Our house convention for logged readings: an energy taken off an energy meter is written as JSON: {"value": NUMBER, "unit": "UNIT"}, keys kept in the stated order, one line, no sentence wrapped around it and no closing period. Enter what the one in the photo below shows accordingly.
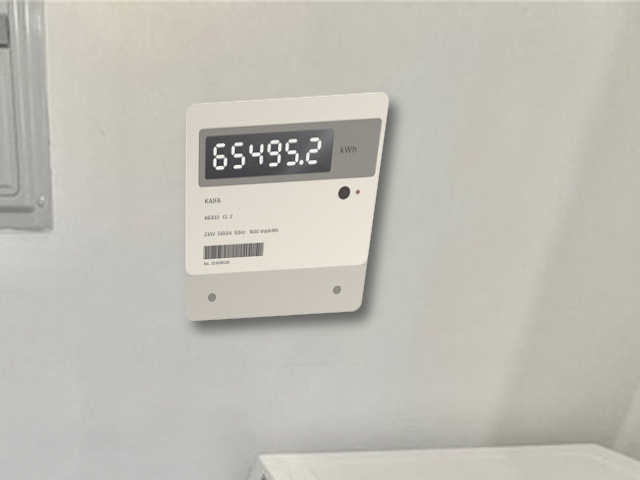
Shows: {"value": 65495.2, "unit": "kWh"}
